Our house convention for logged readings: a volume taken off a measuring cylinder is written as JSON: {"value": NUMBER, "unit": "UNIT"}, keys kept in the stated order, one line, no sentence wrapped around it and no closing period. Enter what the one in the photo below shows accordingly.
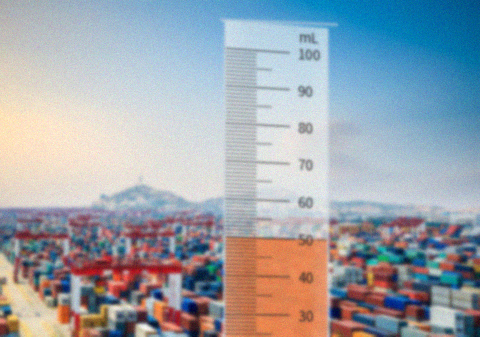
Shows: {"value": 50, "unit": "mL"}
